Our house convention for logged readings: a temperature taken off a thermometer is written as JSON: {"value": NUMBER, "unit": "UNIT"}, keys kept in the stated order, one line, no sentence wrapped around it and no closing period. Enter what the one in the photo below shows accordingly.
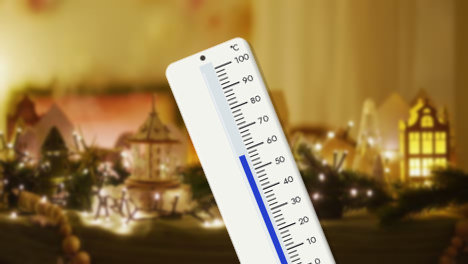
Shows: {"value": 58, "unit": "°C"}
